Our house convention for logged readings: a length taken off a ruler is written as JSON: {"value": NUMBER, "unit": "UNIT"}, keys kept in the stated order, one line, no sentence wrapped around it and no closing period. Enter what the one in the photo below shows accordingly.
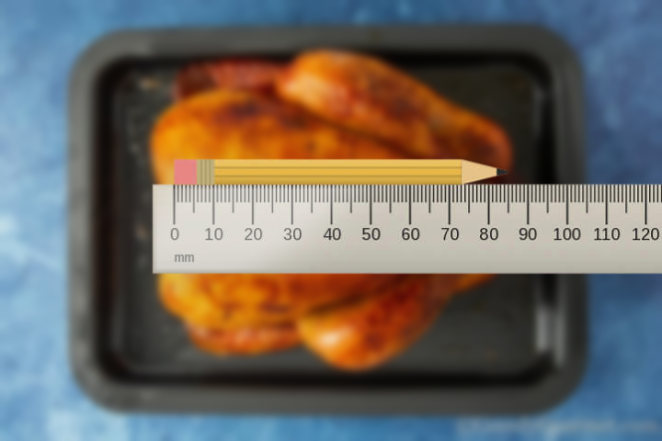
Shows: {"value": 85, "unit": "mm"}
